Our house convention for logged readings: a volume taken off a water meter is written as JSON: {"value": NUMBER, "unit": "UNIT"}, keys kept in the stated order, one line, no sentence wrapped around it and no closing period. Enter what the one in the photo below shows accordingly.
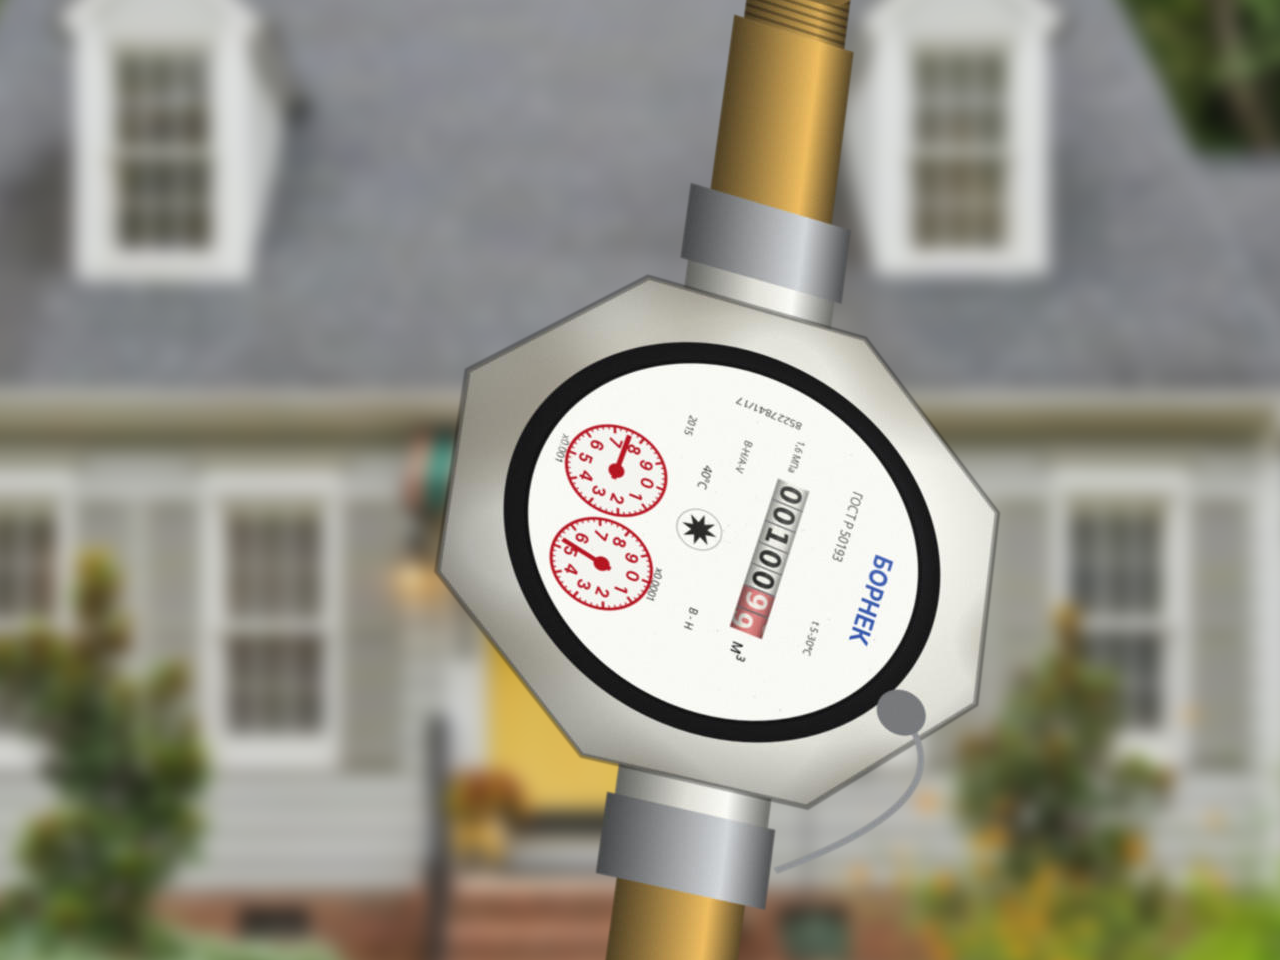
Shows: {"value": 100.9875, "unit": "m³"}
